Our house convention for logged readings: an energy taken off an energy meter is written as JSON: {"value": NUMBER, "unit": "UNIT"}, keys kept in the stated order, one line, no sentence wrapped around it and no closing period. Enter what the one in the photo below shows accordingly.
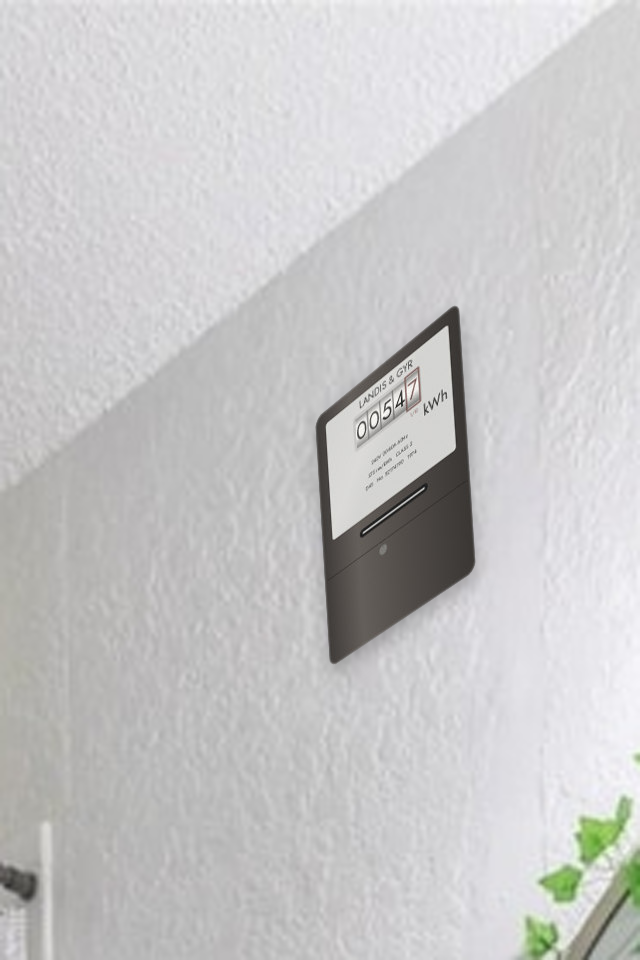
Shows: {"value": 54.7, "unit": "kWh"}
